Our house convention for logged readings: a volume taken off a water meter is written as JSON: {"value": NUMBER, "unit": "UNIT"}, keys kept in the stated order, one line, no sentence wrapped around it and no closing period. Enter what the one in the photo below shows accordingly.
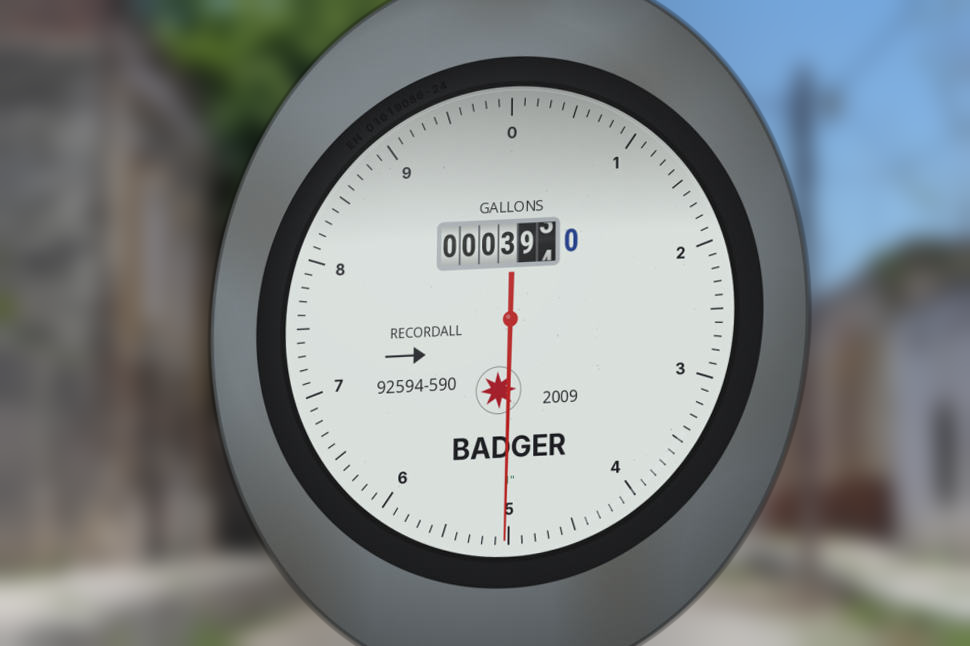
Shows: {"value": 3935.0, "unit": "gal"}
